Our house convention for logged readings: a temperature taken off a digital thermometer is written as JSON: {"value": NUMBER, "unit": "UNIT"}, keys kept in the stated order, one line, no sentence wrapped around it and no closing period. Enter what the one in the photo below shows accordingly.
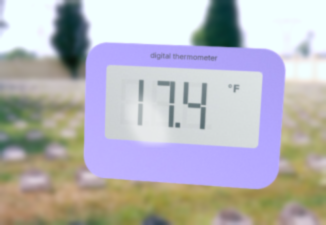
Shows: {"value": 17.4, "unit": "°F"}
